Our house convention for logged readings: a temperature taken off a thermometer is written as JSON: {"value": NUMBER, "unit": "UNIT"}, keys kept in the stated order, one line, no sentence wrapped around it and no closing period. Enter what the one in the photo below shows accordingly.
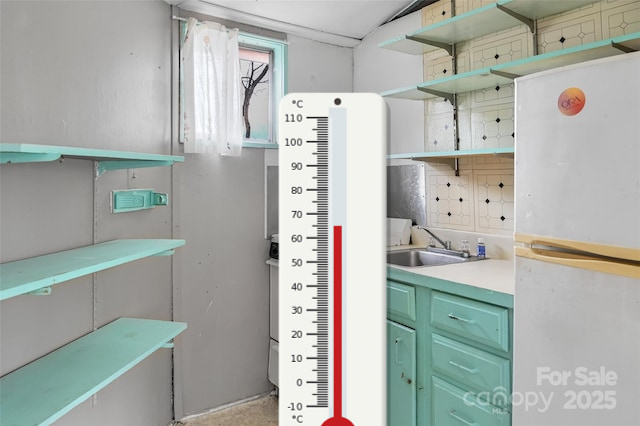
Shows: {"value": 65, "unit": "°C"}
